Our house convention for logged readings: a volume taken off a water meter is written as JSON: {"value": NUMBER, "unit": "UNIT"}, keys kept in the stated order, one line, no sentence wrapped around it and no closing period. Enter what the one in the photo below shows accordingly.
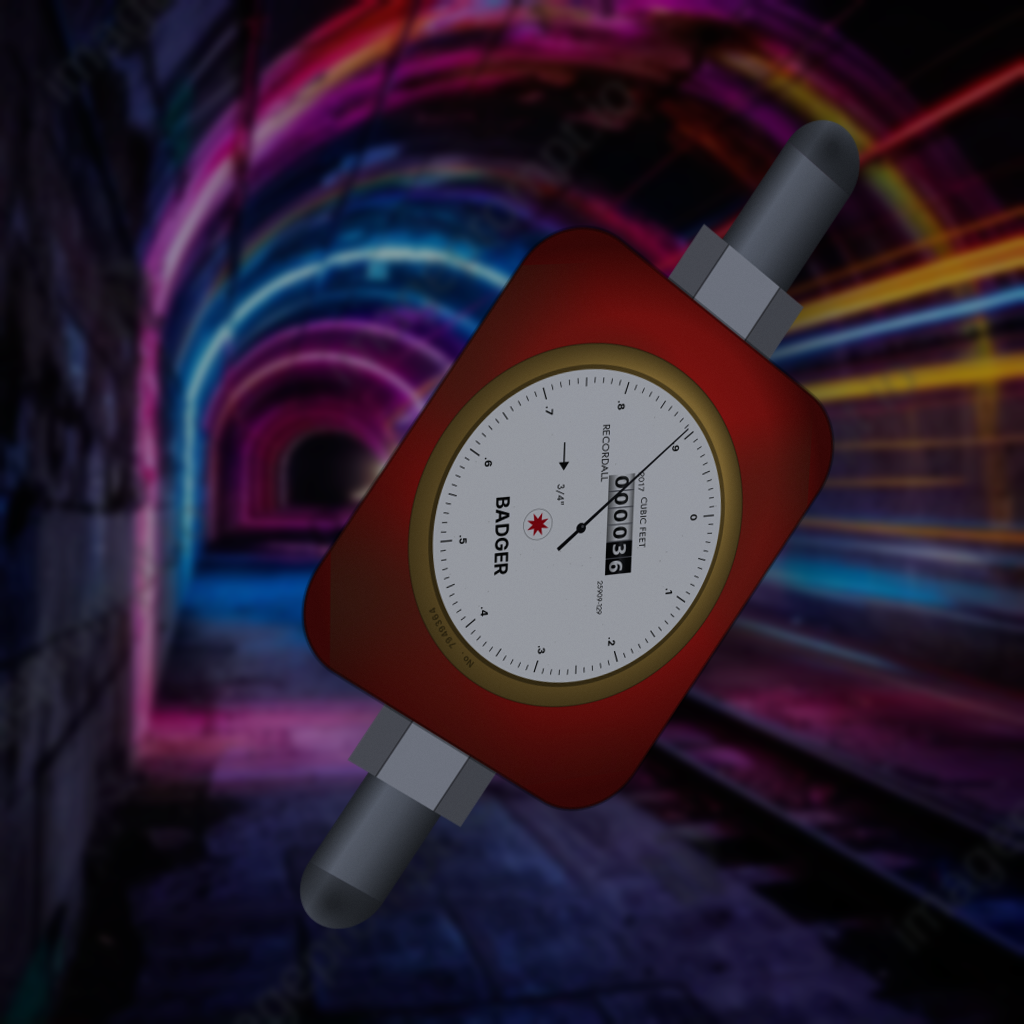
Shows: {"value": 35.89, "unit": "ft³"}
